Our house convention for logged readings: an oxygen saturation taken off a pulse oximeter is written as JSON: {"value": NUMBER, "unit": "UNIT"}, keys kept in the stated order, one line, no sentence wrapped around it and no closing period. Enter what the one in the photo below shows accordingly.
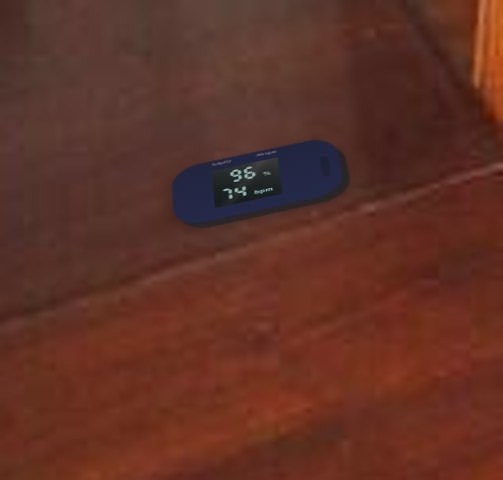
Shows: {"value": 96, "unit": "%"}
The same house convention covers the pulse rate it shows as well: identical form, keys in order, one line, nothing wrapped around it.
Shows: {"value": 74, "unit": "bpm"}
